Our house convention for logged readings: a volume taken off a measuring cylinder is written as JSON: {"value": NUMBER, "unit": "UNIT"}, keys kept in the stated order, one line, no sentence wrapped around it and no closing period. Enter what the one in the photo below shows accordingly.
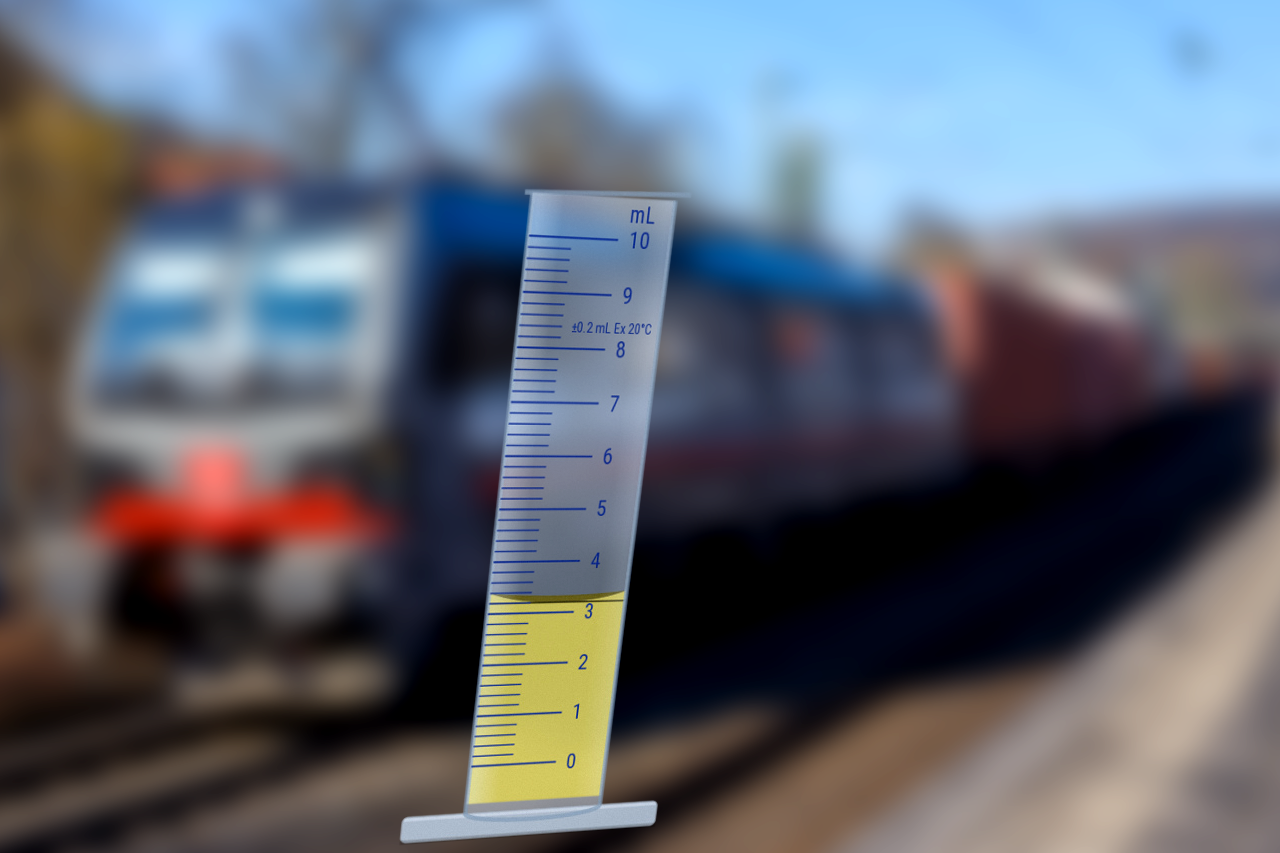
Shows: {"value": 3.2, "unit": "mL"}
